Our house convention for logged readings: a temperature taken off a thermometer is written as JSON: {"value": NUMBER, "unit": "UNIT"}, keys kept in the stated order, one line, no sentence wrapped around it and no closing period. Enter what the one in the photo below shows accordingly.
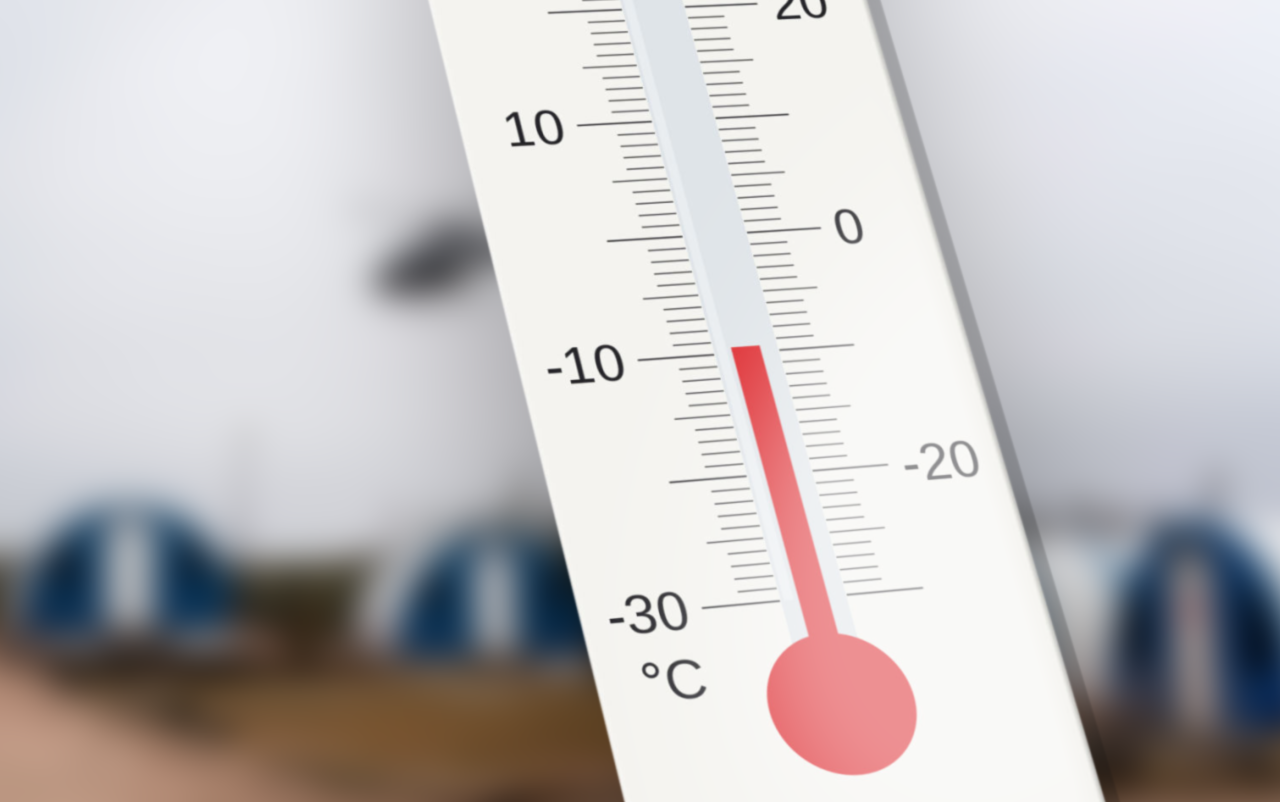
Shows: {"value": -9.5, "unit": "°C"}
